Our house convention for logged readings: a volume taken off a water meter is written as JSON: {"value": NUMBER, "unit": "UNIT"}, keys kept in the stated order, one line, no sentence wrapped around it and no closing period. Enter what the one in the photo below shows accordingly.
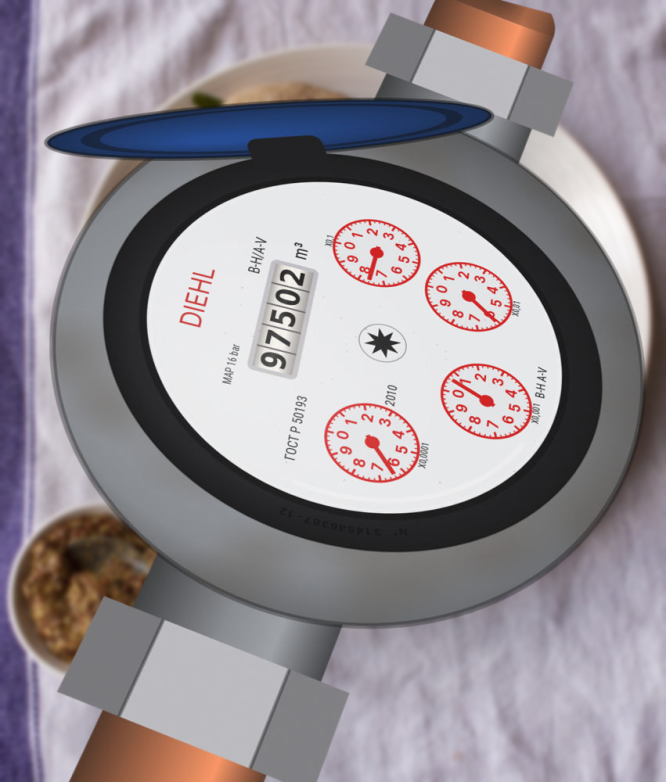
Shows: {"value": 97502.7606, "unit": "m³"}
